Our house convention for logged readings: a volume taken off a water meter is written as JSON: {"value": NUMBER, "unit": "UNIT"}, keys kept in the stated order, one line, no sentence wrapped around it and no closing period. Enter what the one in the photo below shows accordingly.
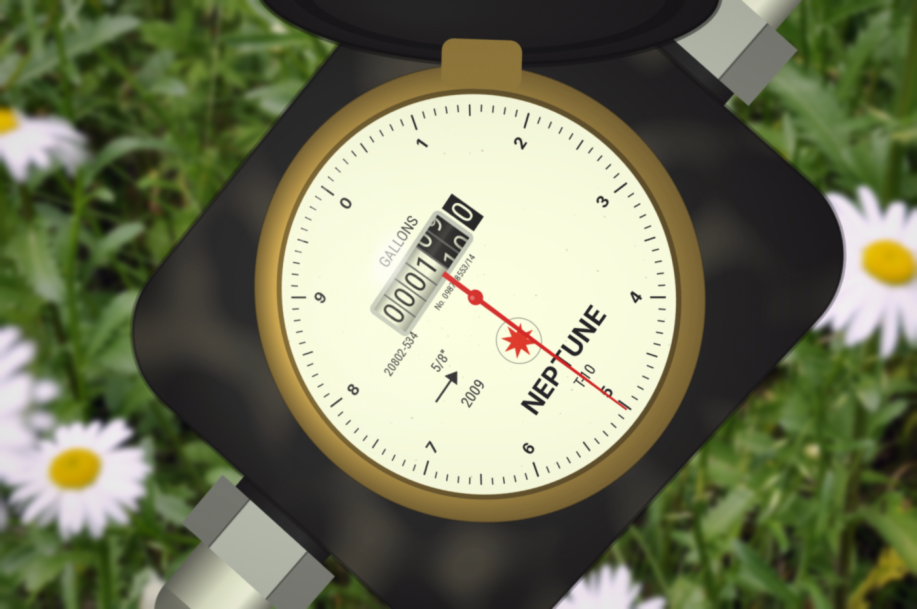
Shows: {"value": 1095.0, "unit": "gal"}
